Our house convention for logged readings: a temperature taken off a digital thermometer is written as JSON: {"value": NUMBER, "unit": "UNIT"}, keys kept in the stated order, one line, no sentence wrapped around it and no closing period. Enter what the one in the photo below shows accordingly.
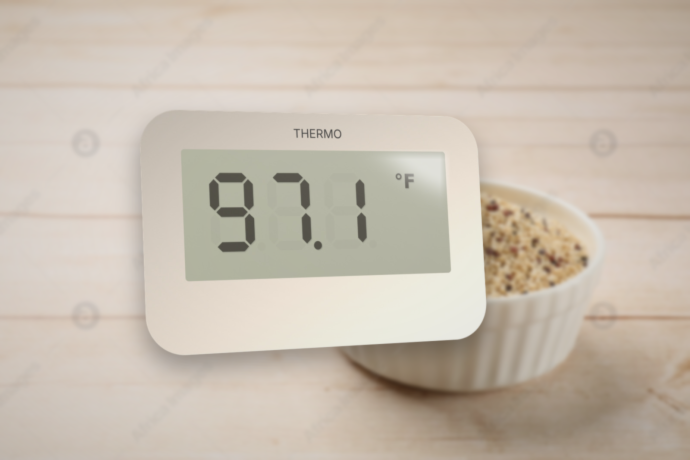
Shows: {"value": 97.1, "unit": "°F"}
